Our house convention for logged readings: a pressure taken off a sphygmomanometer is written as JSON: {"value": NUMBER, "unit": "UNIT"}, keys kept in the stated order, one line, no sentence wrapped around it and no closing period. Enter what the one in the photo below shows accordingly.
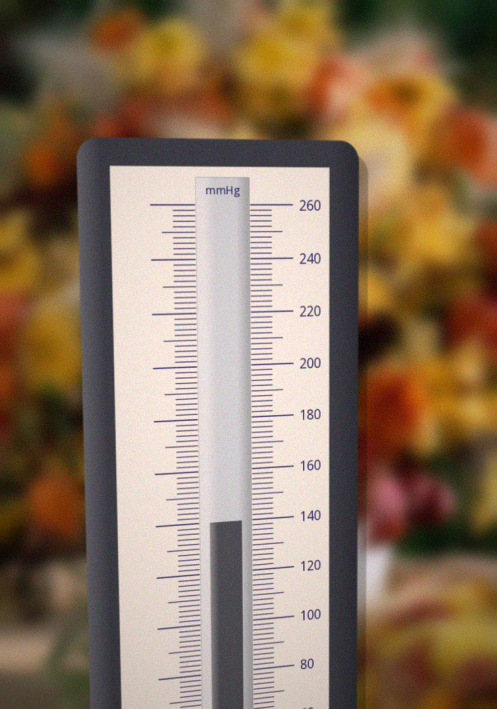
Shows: {"value": 140, "unit": "mmHg"}
